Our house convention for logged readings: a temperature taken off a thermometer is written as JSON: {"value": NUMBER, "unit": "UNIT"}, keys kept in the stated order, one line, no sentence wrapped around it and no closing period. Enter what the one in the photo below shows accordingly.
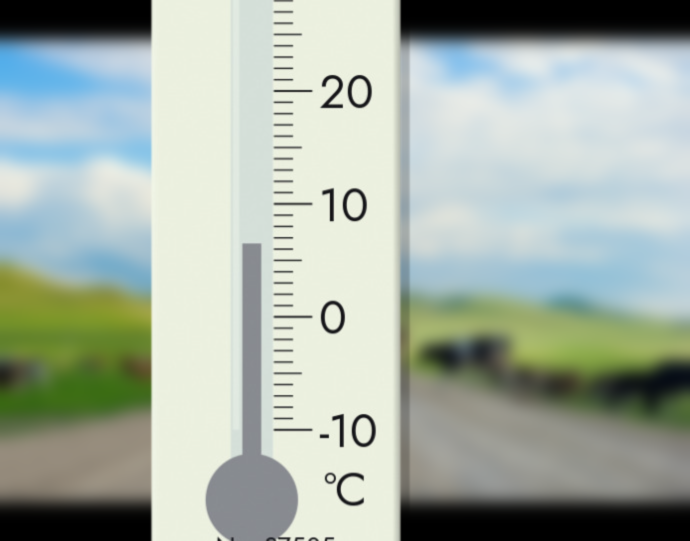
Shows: {"value": 6.5, "unit": "°C"}
